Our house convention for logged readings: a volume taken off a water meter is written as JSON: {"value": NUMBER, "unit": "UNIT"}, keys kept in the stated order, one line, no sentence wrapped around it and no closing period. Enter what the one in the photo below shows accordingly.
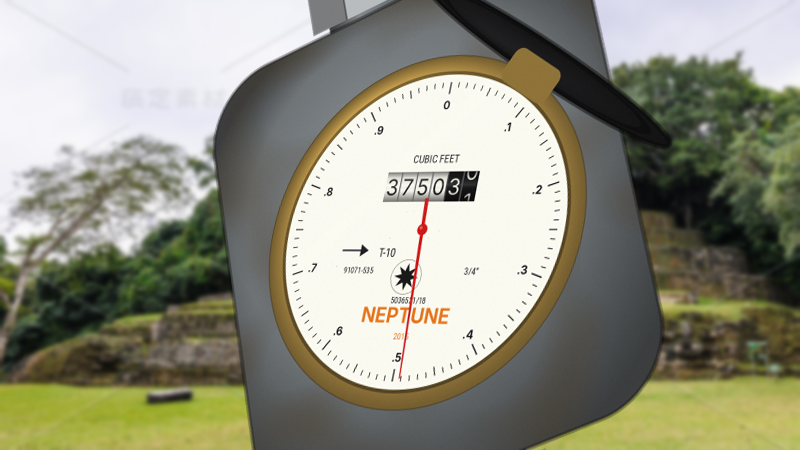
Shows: {"value": 375030.49, "unit": "ft³"}
